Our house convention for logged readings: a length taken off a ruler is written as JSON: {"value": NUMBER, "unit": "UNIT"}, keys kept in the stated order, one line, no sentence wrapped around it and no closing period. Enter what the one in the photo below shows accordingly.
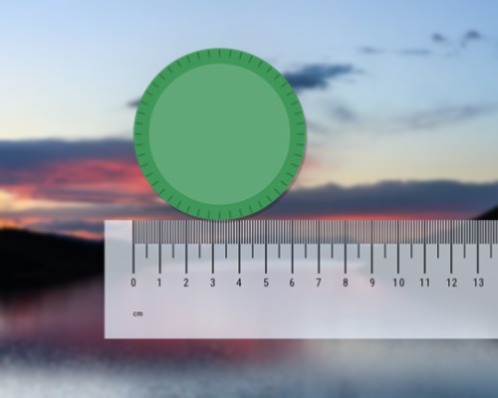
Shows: {"value": 6.5, "unit": "cm"}
